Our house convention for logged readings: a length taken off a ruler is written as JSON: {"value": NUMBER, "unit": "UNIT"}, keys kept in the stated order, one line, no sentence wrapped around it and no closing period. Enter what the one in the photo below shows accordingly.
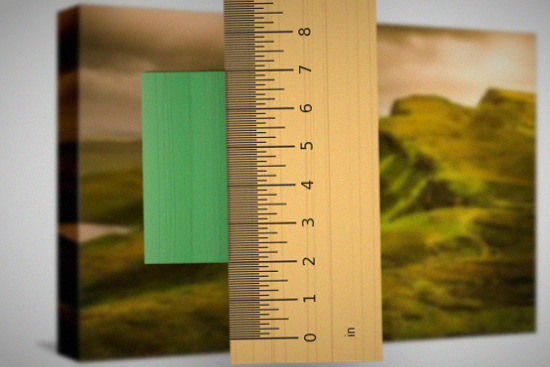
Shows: {"value": 5, "unit": "in"}
